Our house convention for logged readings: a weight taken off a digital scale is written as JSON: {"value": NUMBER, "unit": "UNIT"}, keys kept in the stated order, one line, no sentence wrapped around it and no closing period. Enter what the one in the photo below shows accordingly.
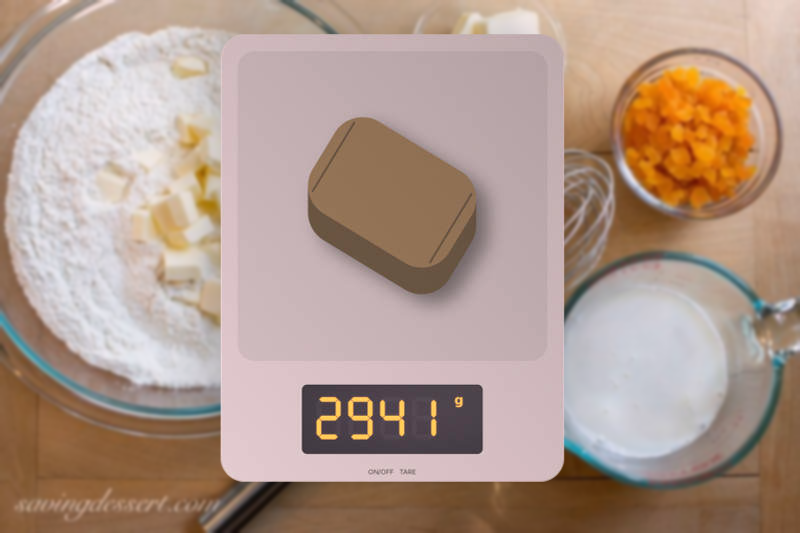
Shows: {"value": 2941, "unit": "g"}
